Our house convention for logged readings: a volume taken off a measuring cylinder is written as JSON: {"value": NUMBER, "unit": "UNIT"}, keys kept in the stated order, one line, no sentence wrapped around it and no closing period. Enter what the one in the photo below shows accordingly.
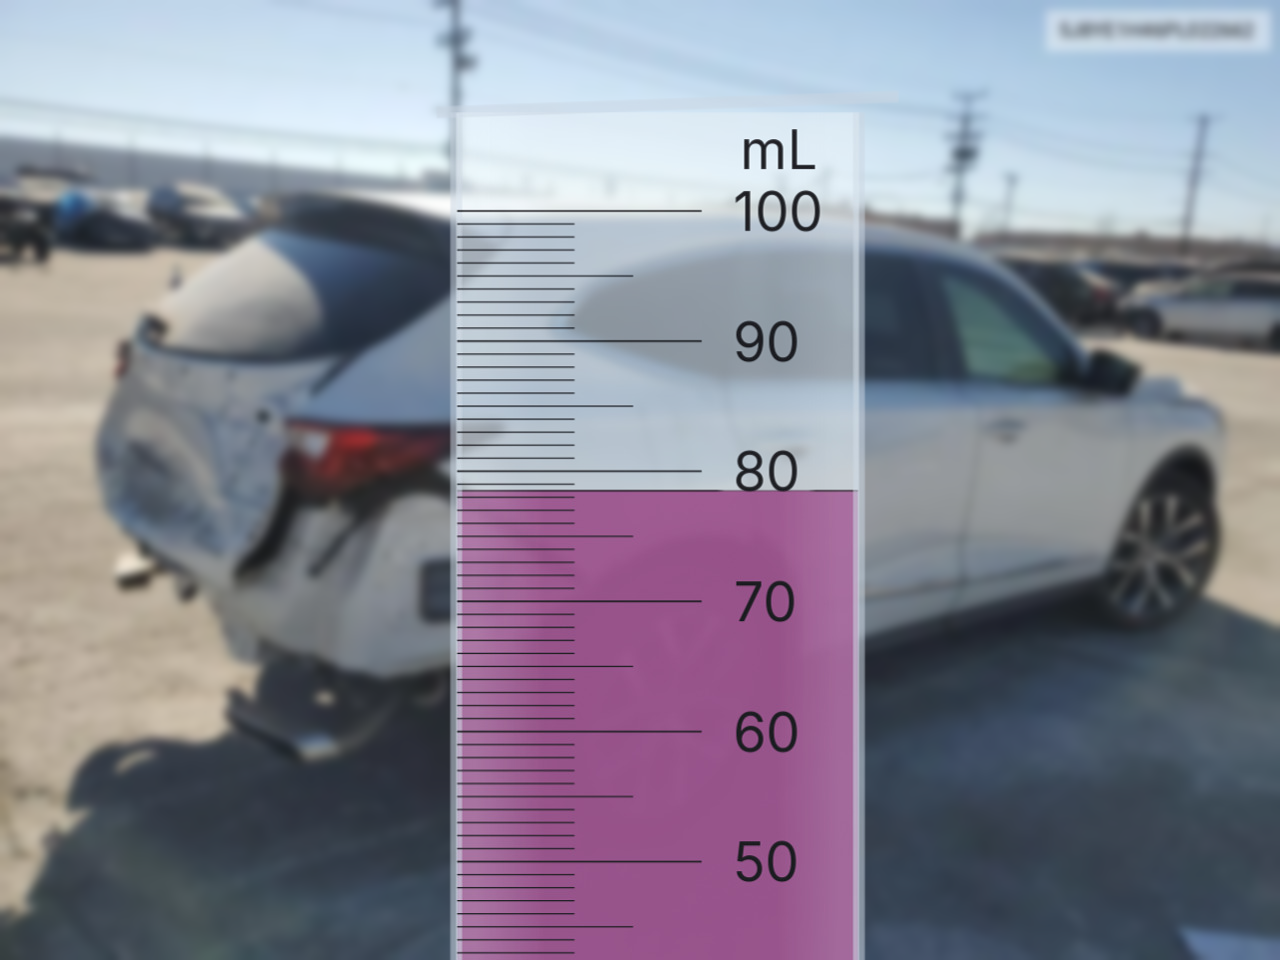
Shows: {"value": 78.5, "unit": "mL"}
